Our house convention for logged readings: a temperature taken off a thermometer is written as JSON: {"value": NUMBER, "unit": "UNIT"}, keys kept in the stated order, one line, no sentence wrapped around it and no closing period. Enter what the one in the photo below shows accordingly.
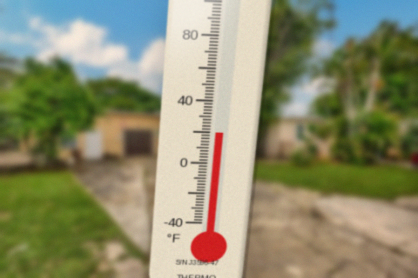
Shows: {"value": 20, "unit": "°F"}
